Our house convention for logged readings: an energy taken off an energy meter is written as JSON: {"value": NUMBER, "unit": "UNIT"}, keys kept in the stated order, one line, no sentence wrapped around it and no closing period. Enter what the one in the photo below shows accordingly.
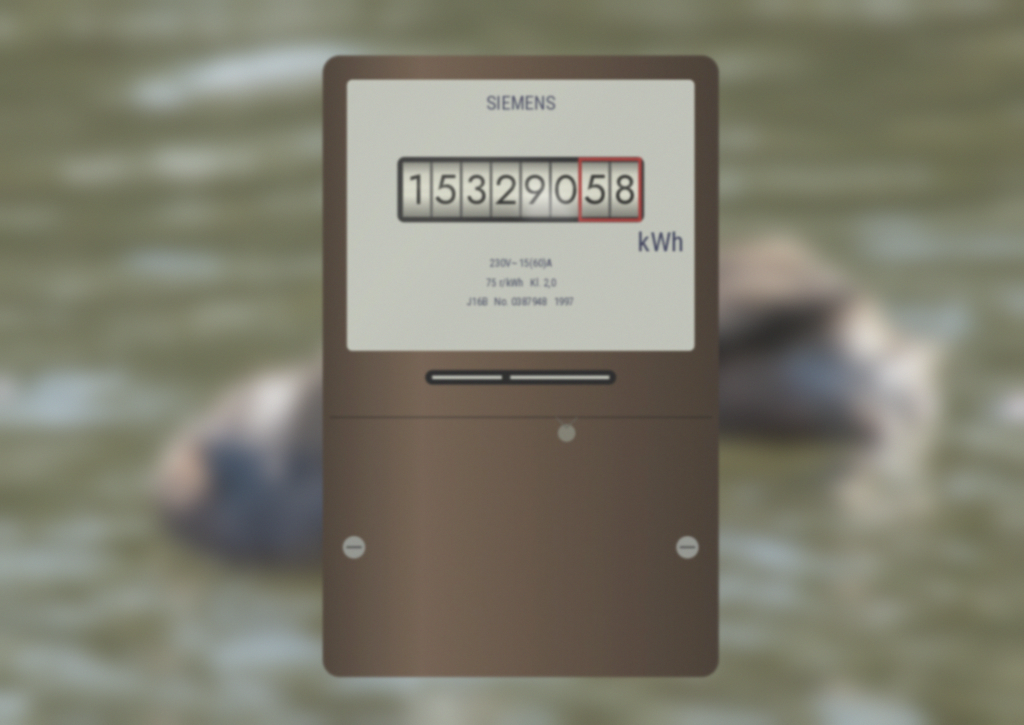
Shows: {"value": 153290.58, "unit": "kWh"}
